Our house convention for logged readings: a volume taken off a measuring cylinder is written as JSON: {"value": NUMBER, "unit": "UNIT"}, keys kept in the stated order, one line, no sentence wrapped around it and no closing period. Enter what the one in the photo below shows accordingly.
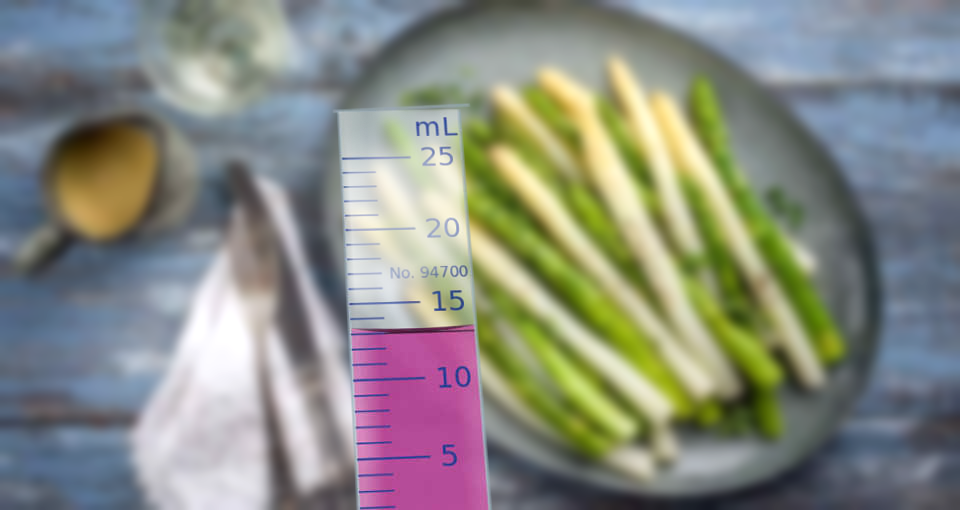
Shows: {"value": 13, "unit": "mL"}
